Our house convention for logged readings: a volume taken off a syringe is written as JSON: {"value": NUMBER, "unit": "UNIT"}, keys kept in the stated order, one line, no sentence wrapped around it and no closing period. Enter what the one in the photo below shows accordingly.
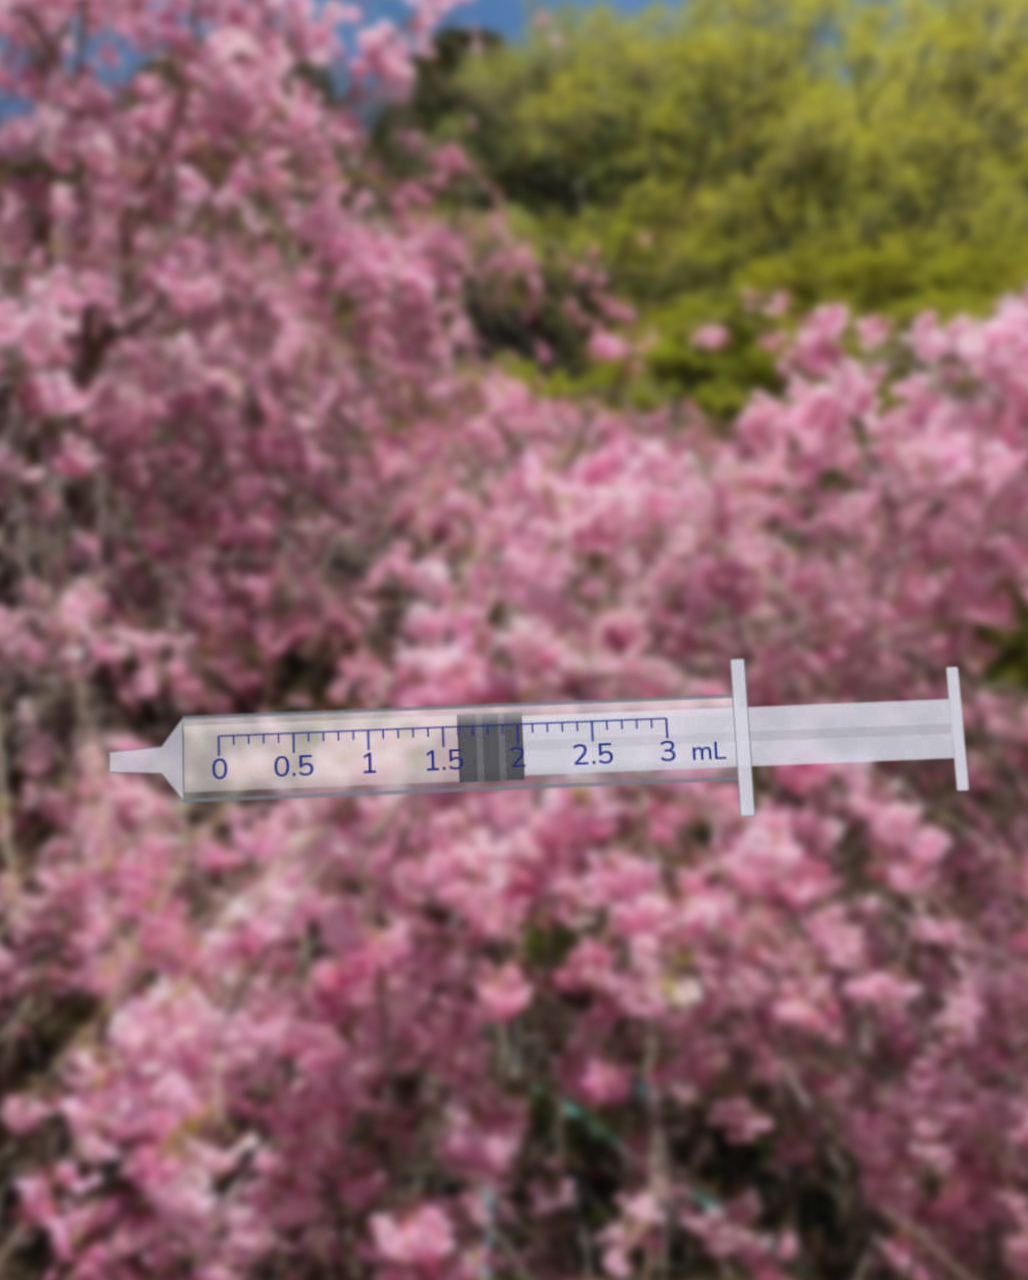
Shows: {"value": 1.6, "unit": "mL"}
